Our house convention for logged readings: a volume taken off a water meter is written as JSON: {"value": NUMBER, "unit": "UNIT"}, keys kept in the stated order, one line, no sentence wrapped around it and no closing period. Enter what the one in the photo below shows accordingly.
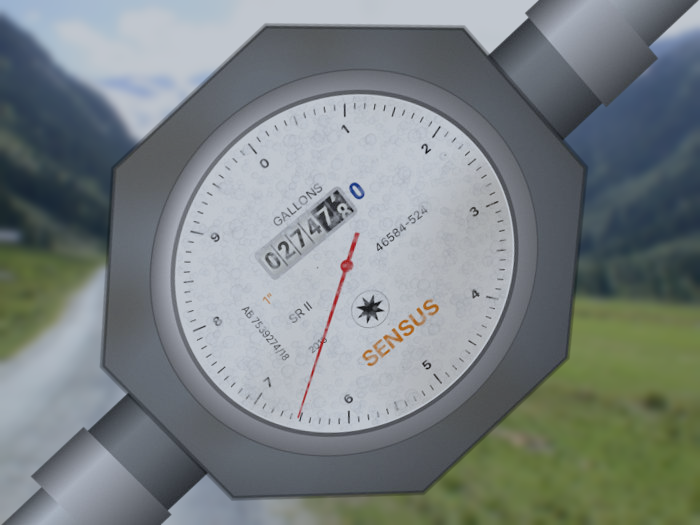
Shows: {"value": 274776.5, "unit": "gal"}
